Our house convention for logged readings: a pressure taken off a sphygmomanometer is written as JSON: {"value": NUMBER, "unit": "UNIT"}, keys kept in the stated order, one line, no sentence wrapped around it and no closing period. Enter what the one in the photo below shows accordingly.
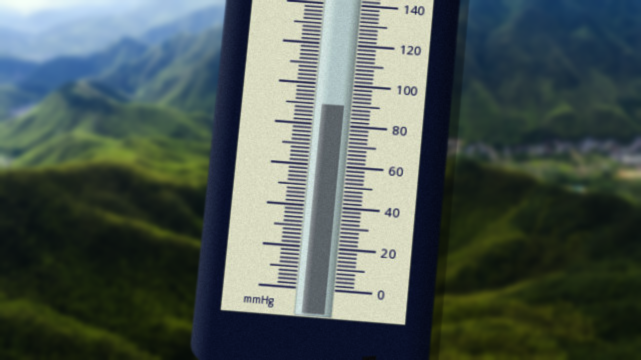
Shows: {"value": 90, "unit": "mmHg"}
